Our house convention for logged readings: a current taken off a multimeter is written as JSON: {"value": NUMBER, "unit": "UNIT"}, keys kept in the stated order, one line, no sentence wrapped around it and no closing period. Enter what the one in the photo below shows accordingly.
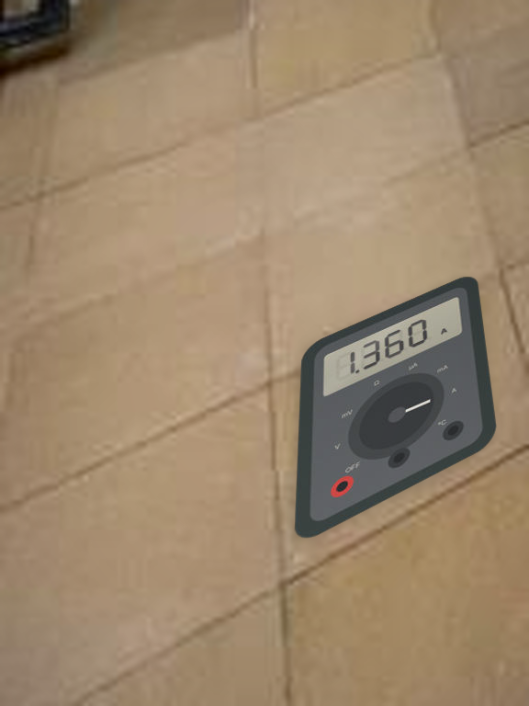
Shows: {"value": 1.360, "unit": "A"}
